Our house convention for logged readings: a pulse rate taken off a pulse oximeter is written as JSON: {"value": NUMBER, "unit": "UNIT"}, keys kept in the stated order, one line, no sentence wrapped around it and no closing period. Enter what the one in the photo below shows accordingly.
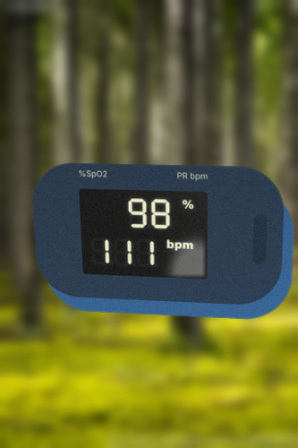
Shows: {"value": 111, "unit": "bpm"}
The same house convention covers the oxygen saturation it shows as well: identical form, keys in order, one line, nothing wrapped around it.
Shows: {"value": 98, "unit": "%"}
